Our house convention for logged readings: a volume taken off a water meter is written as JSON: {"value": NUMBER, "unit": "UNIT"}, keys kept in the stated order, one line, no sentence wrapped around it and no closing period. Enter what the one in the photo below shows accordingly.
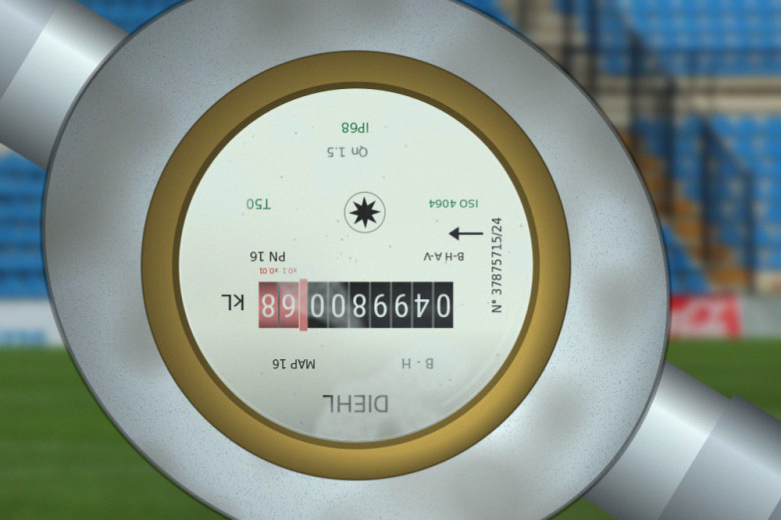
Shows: {"value": 499800.68, "unit": "kL"}
